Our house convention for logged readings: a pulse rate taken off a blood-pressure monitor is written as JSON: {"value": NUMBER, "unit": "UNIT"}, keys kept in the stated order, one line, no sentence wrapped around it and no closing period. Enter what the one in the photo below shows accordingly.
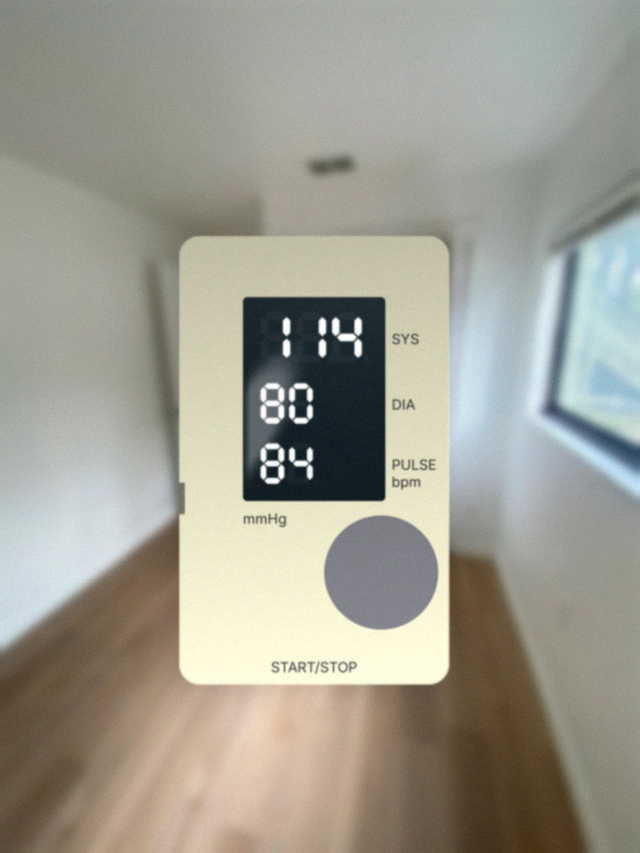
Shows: {"value": 84, "unit": "bpm"}
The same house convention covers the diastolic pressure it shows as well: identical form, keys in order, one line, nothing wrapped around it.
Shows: {"value": 80, "unit": "mmHg"}
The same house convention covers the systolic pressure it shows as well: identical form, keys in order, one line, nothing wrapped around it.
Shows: {"value": 114, "unit": "mmHg"}
